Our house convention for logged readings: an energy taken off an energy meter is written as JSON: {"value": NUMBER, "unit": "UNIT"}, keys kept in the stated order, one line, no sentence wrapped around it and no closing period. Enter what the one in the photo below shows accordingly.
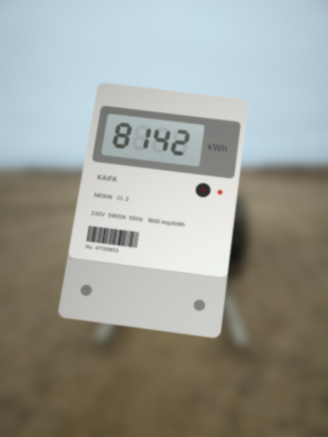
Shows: {"value": 8142, "unit": "kWh"}
